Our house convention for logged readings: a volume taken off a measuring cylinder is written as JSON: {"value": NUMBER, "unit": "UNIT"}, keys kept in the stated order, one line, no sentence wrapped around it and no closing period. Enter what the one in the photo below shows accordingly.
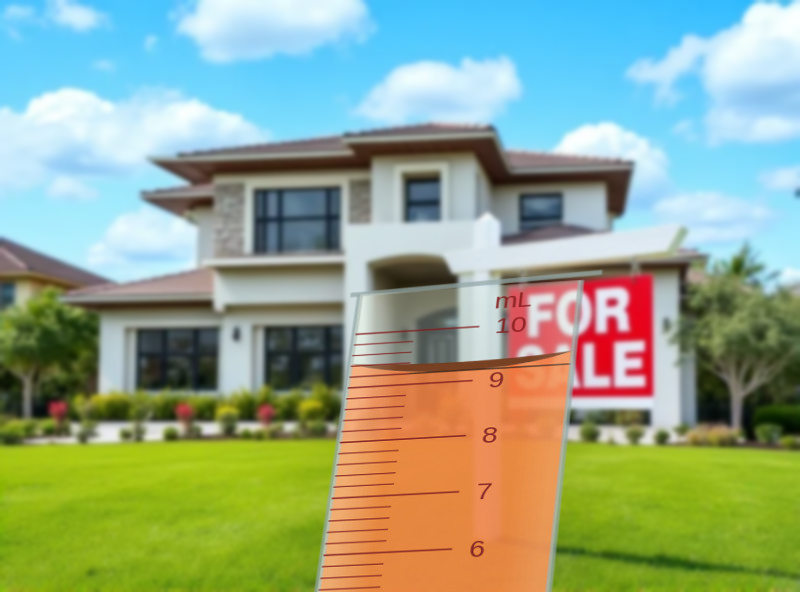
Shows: {"value": 9.2, "unit": "mL"}
